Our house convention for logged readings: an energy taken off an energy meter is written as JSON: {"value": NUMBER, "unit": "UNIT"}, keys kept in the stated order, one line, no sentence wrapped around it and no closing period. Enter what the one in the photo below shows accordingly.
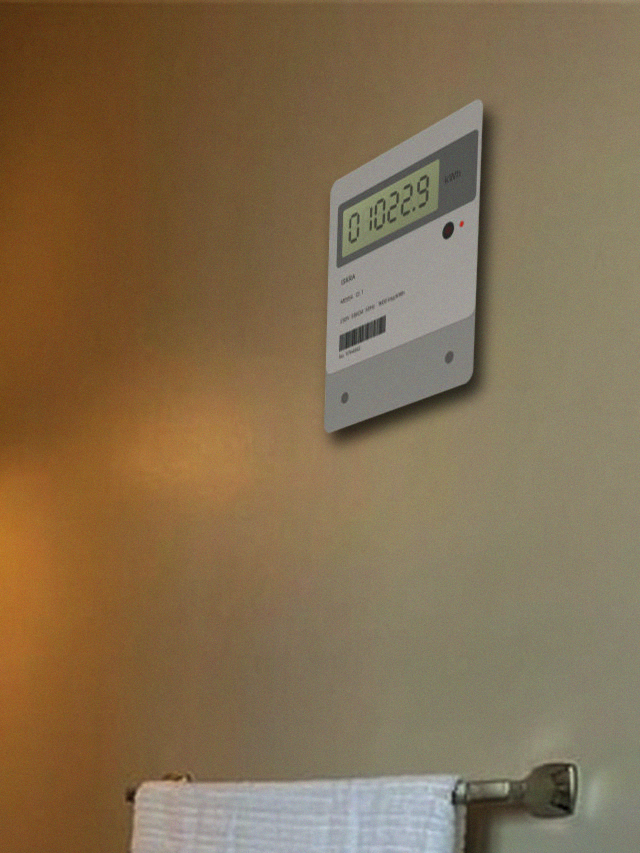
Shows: {"value": 1022.9, "unit": "kWh"}
